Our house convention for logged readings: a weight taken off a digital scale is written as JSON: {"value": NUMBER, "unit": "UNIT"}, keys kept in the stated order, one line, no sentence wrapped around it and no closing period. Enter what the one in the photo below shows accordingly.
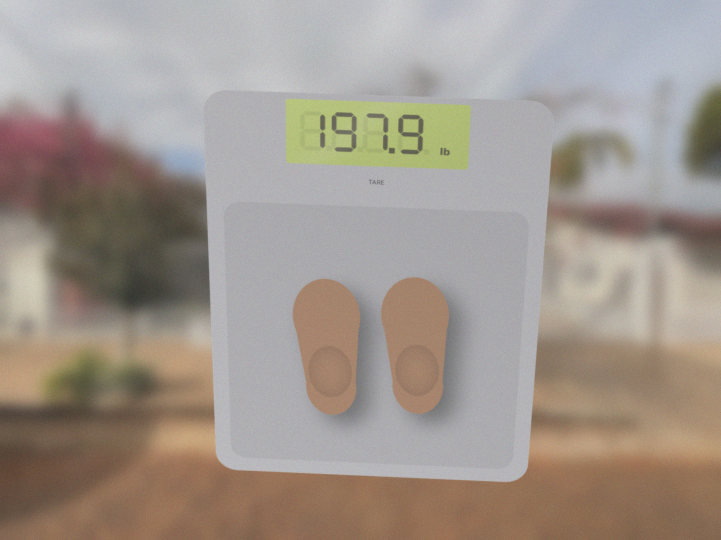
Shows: {"value": 197.9, "unit": "lb"}
